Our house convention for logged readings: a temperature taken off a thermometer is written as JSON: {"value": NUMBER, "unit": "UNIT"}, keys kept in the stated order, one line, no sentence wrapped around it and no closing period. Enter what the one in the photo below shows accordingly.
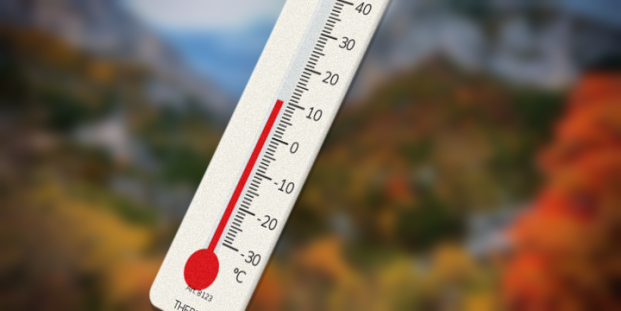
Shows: {"value": 10, "unit": "°C"}
